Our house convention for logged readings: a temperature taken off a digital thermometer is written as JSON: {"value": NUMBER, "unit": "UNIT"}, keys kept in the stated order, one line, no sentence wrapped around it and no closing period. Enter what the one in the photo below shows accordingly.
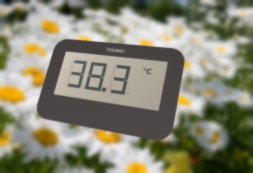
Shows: {"value": 38.3, "unit": "°C"}
